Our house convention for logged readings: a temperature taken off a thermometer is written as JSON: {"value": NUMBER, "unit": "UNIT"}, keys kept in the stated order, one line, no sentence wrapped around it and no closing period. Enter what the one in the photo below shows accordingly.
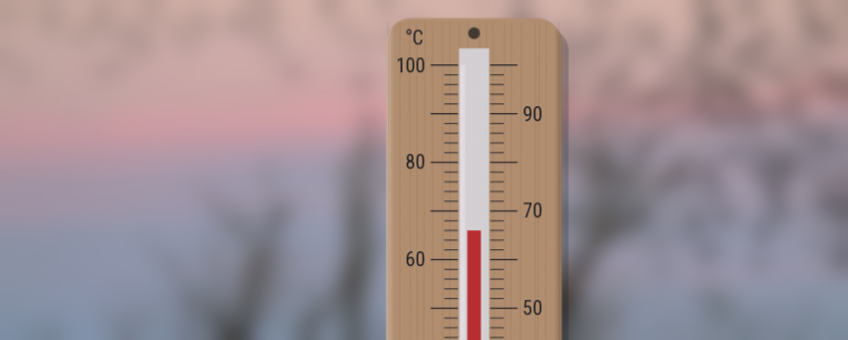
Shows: {"value": 66, "unit": "°C"}
